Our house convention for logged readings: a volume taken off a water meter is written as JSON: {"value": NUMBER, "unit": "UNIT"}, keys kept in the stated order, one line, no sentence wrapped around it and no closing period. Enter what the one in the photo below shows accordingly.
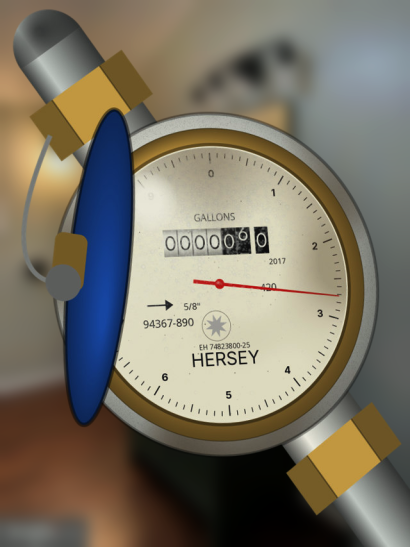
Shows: {"value": 62.7, "unit": "gal"}
